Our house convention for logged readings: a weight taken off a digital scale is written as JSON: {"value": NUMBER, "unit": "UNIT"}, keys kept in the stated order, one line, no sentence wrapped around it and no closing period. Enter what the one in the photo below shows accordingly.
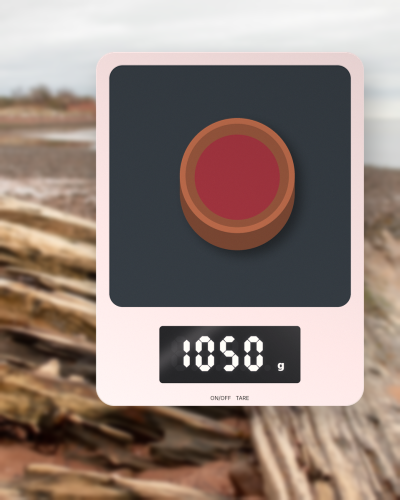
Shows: {"value": 1050, "unit": "g"}
